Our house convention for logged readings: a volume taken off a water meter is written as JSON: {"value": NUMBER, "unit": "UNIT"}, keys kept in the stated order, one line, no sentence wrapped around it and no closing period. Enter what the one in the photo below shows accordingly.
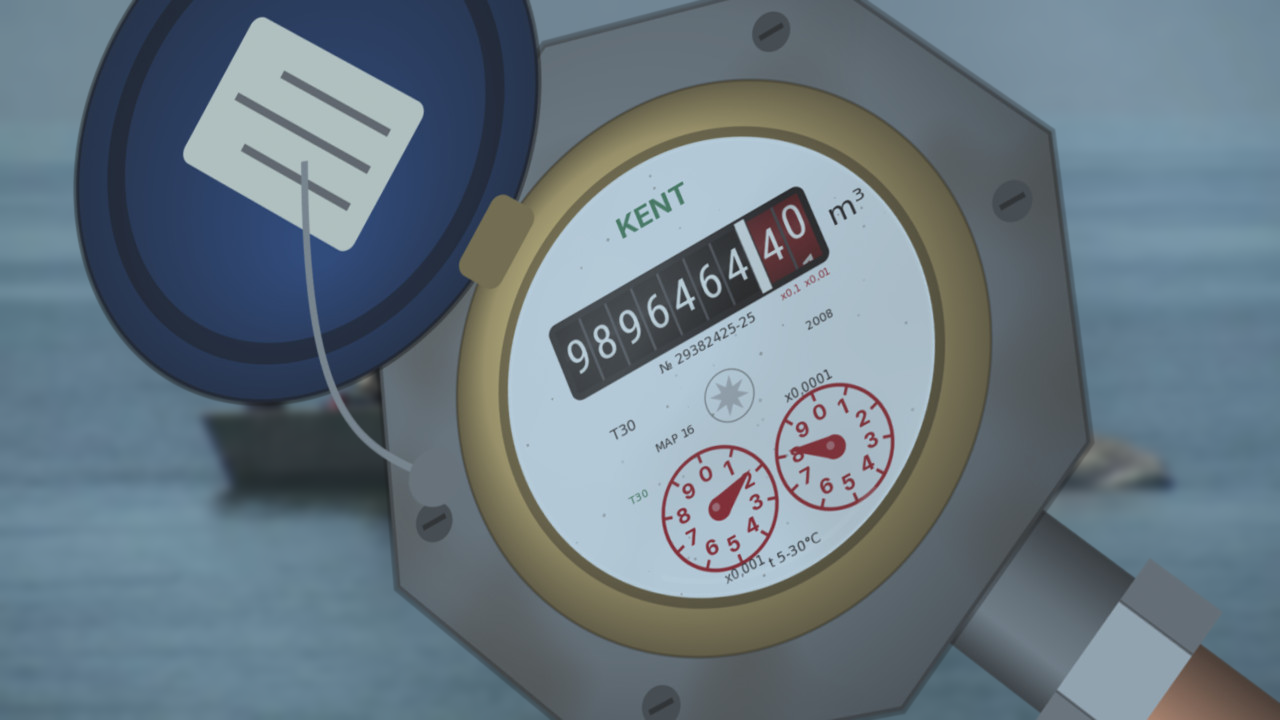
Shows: {"value": 9896464.4018, "unit": "m³"}
